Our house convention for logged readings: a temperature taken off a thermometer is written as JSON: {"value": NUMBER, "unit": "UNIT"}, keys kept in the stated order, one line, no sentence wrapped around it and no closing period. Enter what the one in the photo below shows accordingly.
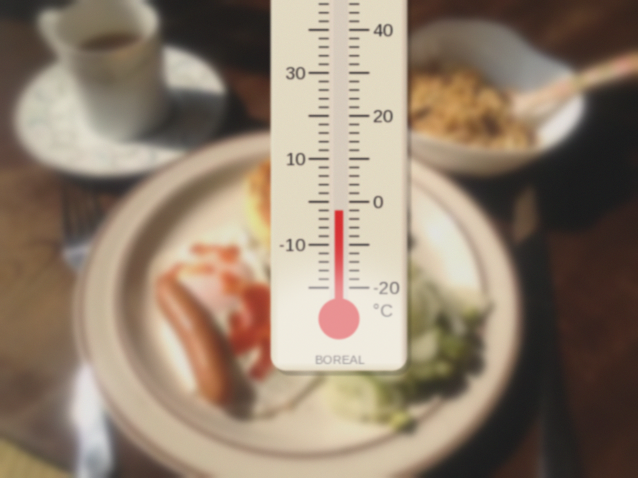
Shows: {"value": -2, "unit": "°C"}
